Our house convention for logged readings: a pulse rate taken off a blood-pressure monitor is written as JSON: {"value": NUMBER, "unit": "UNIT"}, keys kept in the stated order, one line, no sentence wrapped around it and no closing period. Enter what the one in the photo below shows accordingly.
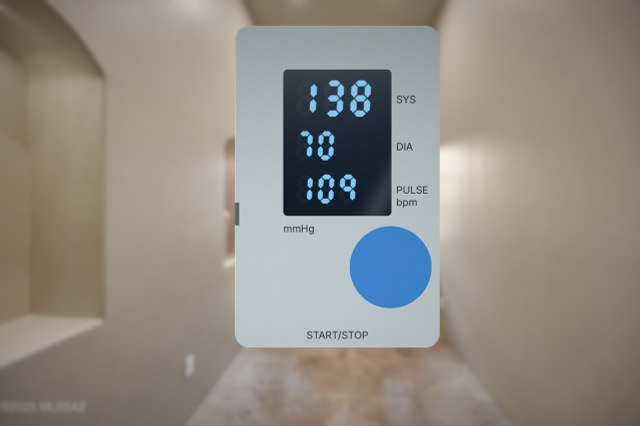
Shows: {"value": 109, "unit": "bpm"}
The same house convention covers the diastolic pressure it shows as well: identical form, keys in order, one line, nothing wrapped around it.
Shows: {"value": 70, "unit": "mmHg"}
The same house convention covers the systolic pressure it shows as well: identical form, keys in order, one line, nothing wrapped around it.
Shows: {"value": 138, "unit": "mmHg"}
